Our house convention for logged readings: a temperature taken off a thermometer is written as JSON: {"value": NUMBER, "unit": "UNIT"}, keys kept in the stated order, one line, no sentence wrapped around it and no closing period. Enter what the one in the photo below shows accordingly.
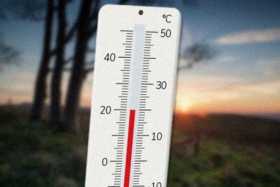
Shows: {"value": 20, "unit": "°C"}
